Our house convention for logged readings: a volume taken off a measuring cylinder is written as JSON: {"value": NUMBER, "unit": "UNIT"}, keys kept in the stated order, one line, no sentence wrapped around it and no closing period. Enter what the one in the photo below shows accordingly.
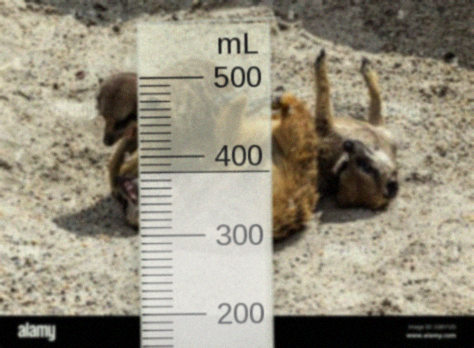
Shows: {"value": 380, "unit": "mL"}
